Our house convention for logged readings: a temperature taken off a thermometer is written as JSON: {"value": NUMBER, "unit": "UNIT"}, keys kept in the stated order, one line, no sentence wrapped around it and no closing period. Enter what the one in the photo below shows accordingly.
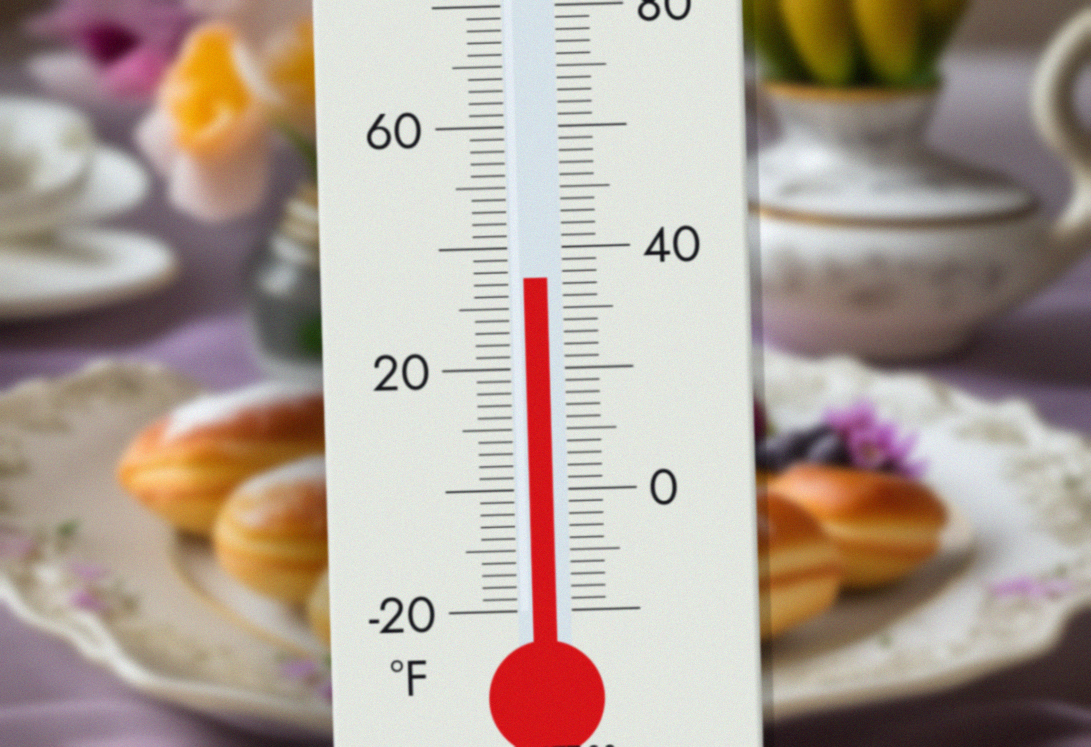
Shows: {"value": 35, "unit": "°F"}
